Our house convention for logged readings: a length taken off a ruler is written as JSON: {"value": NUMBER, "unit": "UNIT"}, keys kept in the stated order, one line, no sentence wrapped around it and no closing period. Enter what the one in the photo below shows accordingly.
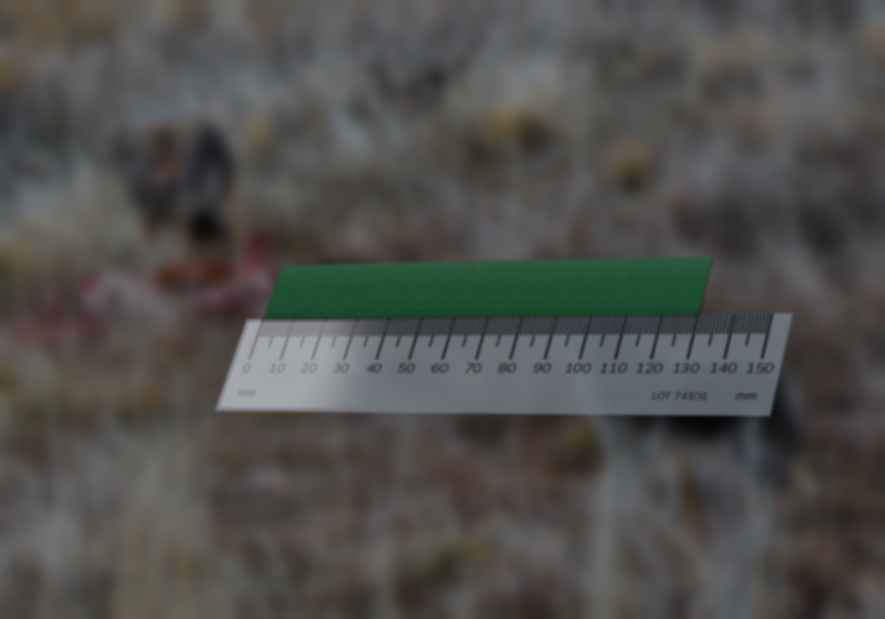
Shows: {"value": 130, "unit": "mm"}
